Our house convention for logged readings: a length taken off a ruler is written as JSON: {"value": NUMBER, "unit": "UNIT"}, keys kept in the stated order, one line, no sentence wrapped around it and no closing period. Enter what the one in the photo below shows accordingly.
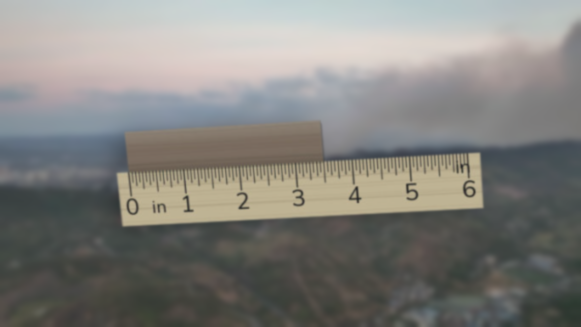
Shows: {"value": 3.5, "unit": "in"}
